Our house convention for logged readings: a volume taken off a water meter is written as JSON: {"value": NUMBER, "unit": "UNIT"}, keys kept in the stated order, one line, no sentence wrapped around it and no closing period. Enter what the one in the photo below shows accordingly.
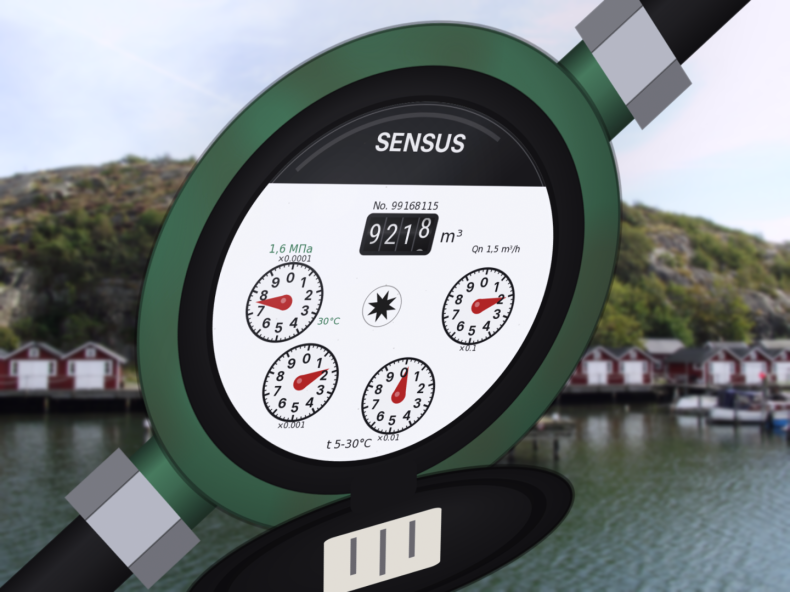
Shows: {"value": 9218.2017, "unit": "m³"}
